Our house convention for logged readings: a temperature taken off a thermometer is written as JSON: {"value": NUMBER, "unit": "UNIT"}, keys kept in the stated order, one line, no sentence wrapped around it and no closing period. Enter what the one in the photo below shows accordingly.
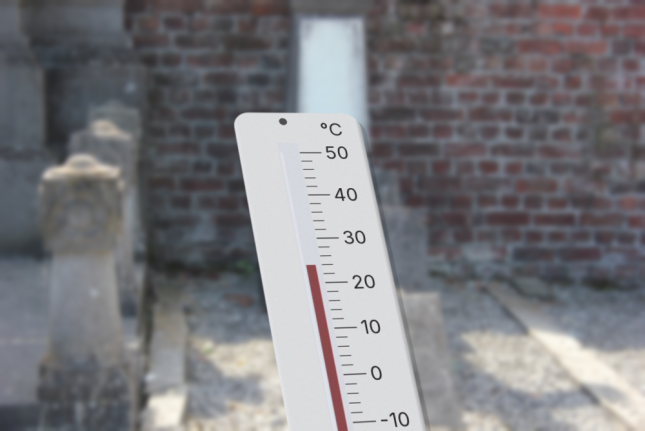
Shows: {"value": 24, "unit": "°C"}
